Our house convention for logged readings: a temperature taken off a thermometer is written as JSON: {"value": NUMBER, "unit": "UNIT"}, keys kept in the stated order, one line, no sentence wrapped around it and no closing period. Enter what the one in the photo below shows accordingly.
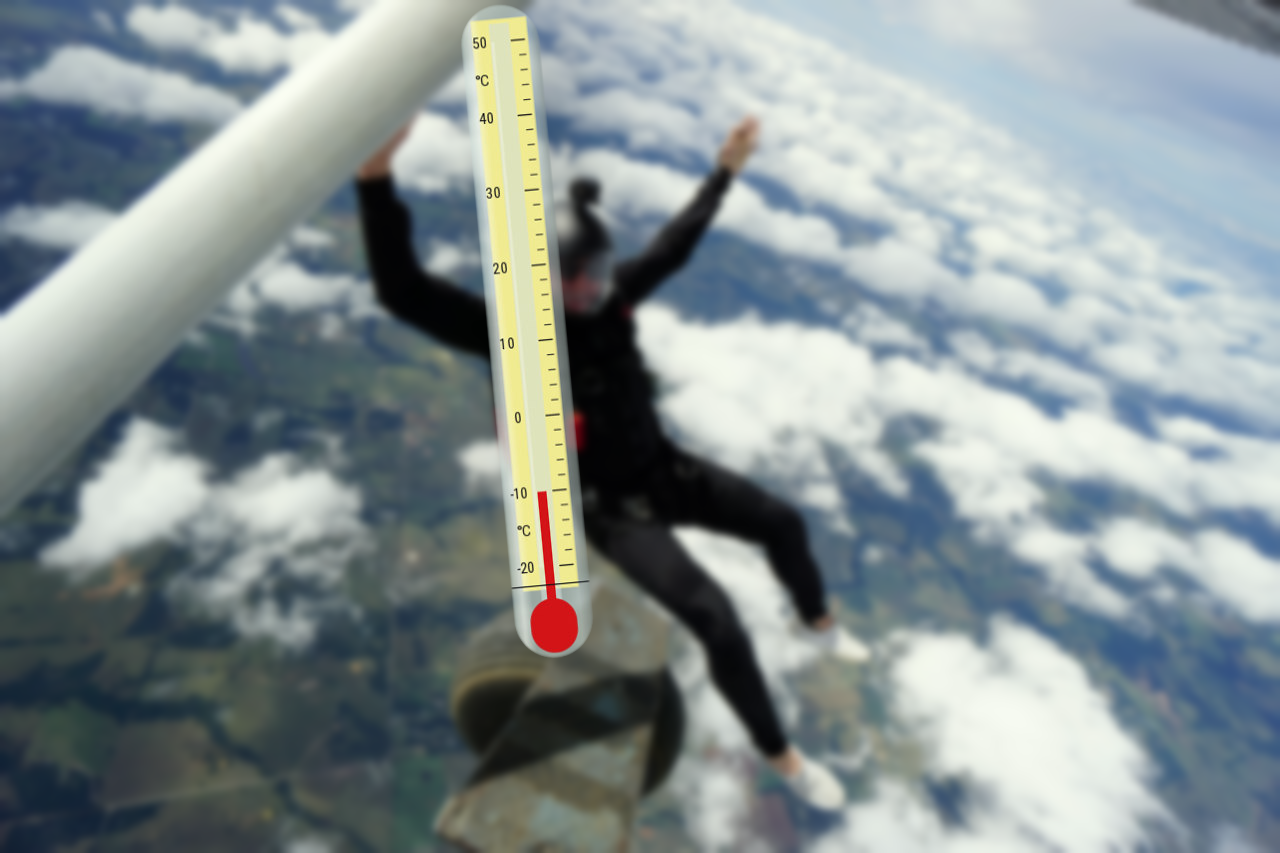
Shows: {"value": -10, "unit": "°C"}
